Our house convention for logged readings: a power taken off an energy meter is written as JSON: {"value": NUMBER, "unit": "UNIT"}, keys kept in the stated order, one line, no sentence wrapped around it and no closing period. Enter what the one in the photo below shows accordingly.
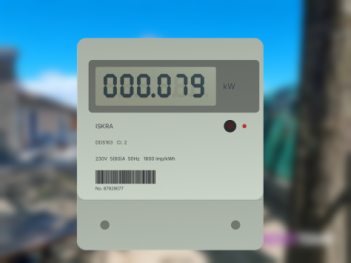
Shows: {"value": 0.079, "unit": "kW"}
